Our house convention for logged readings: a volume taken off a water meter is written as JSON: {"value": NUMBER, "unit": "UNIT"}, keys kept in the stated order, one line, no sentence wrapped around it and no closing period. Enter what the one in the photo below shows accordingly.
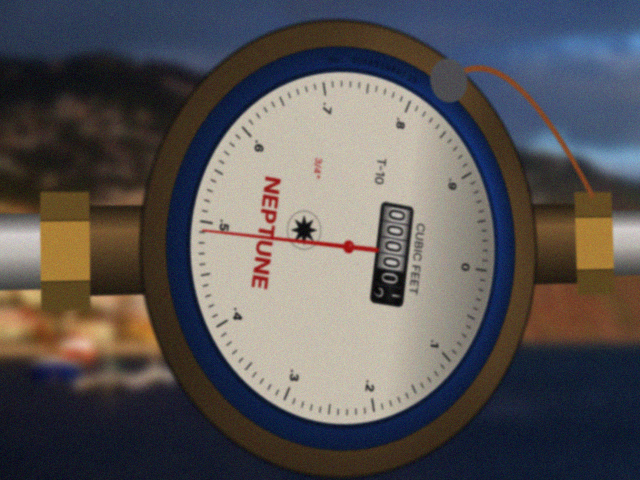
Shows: {"value": 1.49, "unit": "ft³"}
